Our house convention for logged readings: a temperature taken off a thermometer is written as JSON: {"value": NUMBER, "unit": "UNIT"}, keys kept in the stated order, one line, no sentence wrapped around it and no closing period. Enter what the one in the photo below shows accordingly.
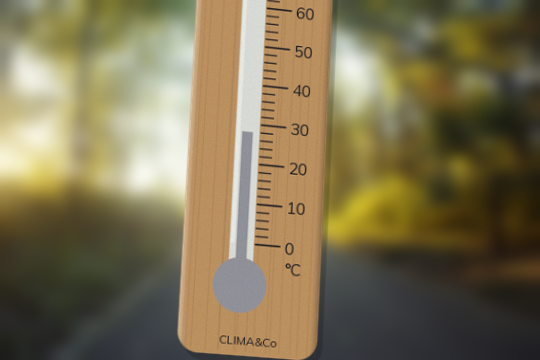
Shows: {"value": 28, "unit": "°C"}
